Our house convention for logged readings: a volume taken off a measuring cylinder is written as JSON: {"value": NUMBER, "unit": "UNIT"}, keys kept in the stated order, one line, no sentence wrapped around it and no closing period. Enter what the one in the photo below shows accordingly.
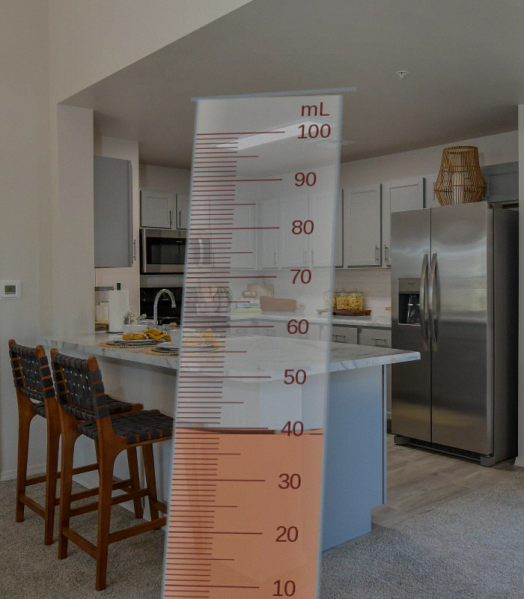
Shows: {"value": 39, "unit": "mL"}
